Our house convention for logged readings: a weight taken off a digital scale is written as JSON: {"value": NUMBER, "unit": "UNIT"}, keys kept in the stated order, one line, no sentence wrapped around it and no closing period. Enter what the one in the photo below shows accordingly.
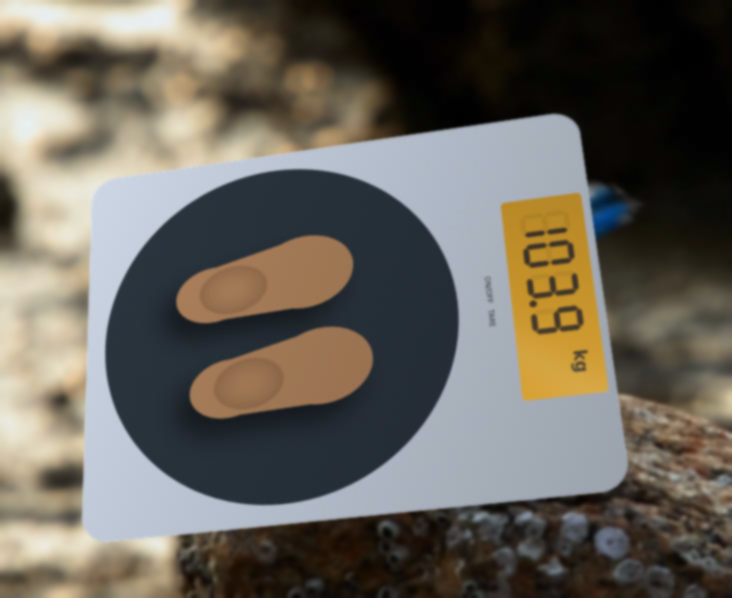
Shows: {"value": 103.9, "unit": "kg"}
